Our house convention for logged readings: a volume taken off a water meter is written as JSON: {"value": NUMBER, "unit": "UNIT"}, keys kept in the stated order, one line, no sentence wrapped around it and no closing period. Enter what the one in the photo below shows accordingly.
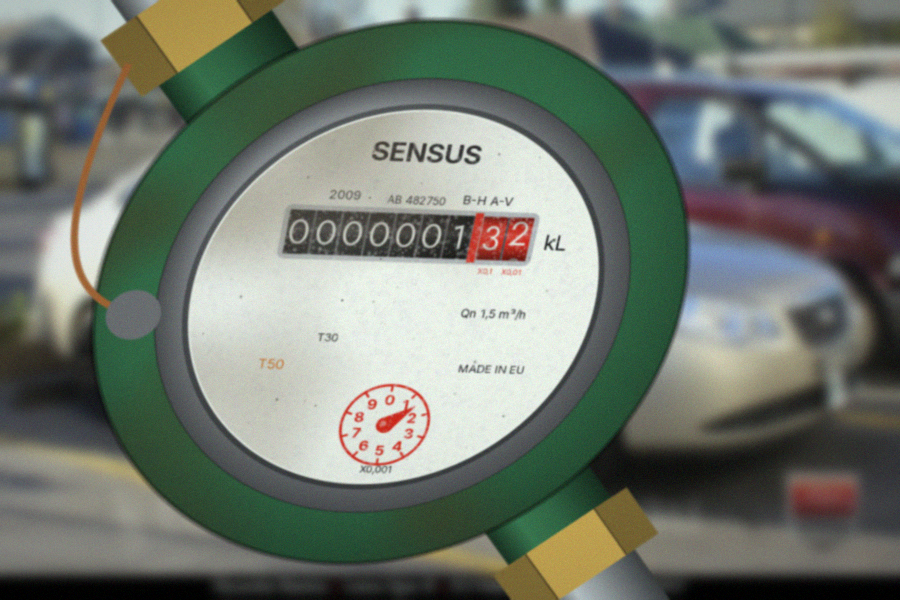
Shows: {"value": 1.321, "unit": "kL"}
